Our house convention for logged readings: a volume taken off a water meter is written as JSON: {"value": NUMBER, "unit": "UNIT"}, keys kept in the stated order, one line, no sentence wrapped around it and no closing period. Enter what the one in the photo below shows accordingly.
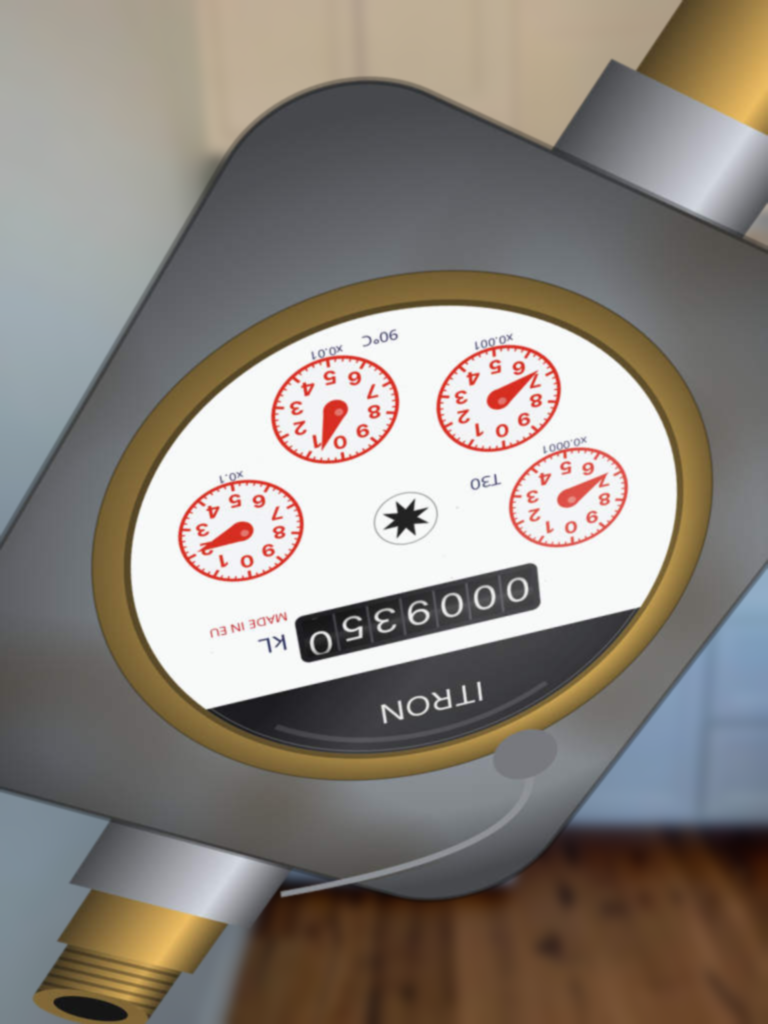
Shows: {"value": 9350.2066, "unit": "kL"}
